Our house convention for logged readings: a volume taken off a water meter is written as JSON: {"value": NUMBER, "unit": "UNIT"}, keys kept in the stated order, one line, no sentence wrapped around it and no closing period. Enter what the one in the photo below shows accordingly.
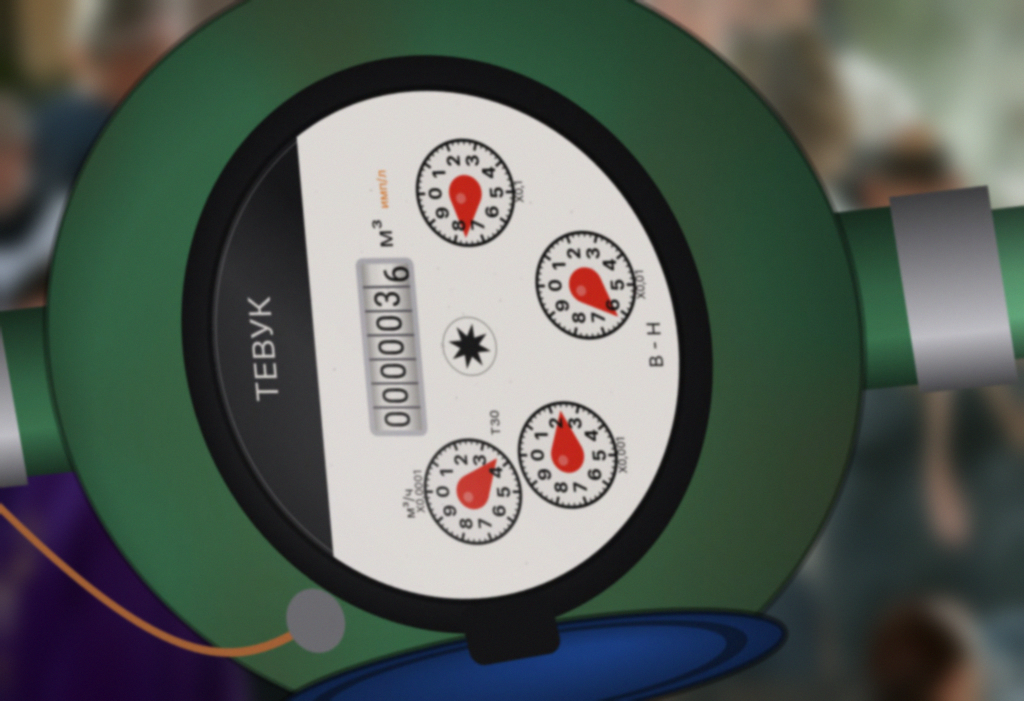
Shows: {"value": 35.7623, "unit": "m³"}
